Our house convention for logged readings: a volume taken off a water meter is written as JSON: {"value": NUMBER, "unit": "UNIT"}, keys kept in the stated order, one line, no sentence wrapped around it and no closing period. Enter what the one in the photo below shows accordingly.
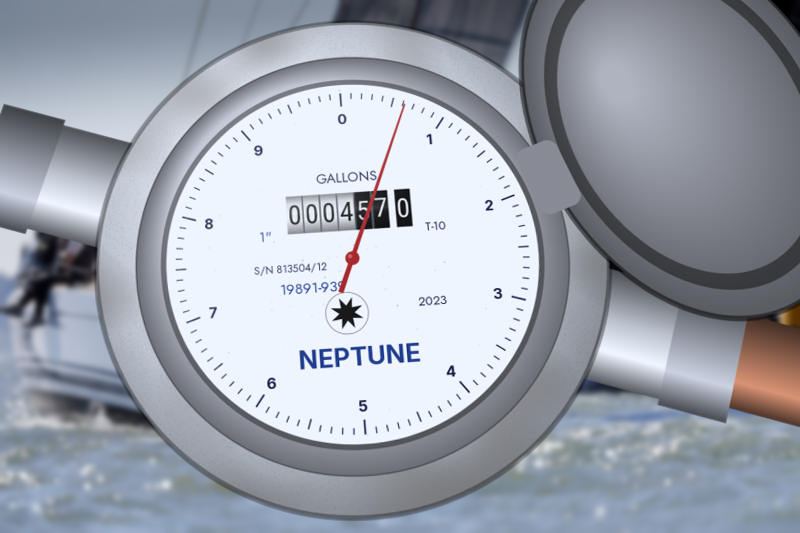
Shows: {"value": 4570.6, "unit": "gal"}
